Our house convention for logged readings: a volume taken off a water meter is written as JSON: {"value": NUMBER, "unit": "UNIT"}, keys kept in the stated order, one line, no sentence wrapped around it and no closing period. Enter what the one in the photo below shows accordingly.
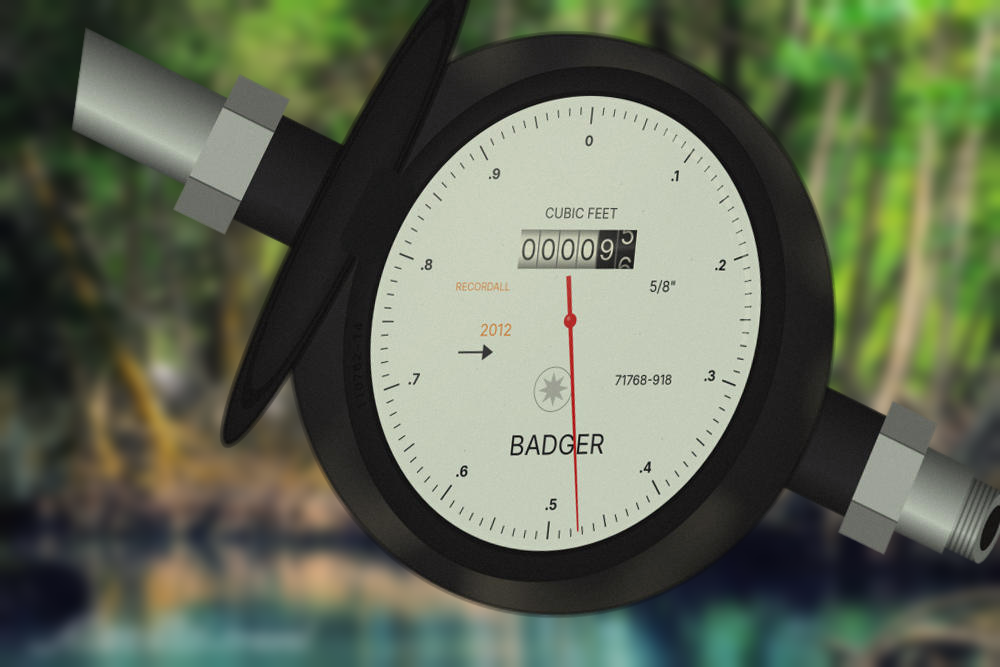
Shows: {"value": 95.47, "unit": "ft³"}
